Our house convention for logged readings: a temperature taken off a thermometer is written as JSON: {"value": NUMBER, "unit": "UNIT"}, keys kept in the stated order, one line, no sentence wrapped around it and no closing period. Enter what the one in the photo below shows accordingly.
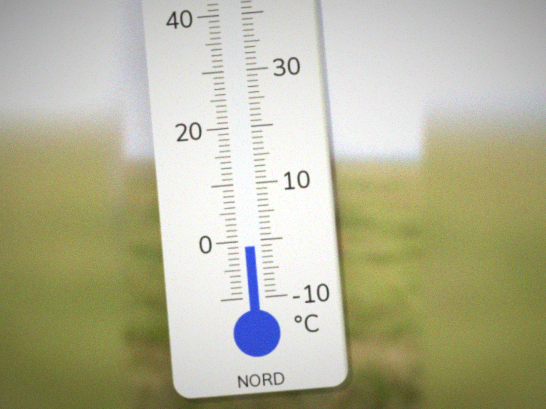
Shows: {"value": -1, "unit": "°C"}
